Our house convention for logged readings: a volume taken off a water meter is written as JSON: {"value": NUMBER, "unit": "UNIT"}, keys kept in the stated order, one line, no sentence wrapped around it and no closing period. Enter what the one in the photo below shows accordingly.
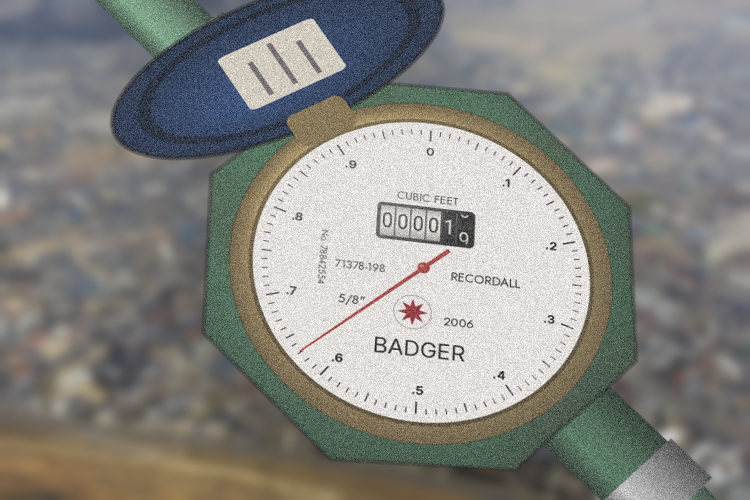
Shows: {"value": 18.63, "unit": "ft³"}
